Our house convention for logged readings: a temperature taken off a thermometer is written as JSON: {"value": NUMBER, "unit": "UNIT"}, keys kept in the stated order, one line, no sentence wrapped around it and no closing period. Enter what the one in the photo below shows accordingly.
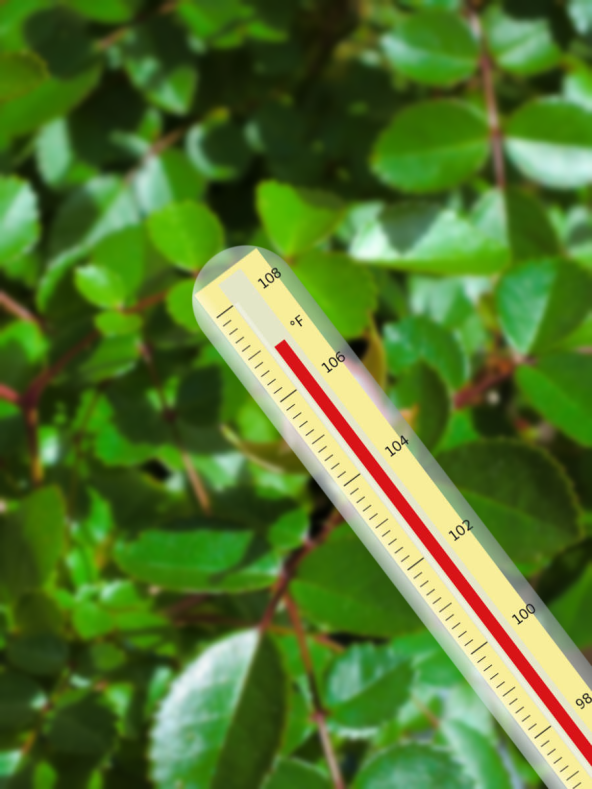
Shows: {"value": 106.9, "unit": "°F"}
